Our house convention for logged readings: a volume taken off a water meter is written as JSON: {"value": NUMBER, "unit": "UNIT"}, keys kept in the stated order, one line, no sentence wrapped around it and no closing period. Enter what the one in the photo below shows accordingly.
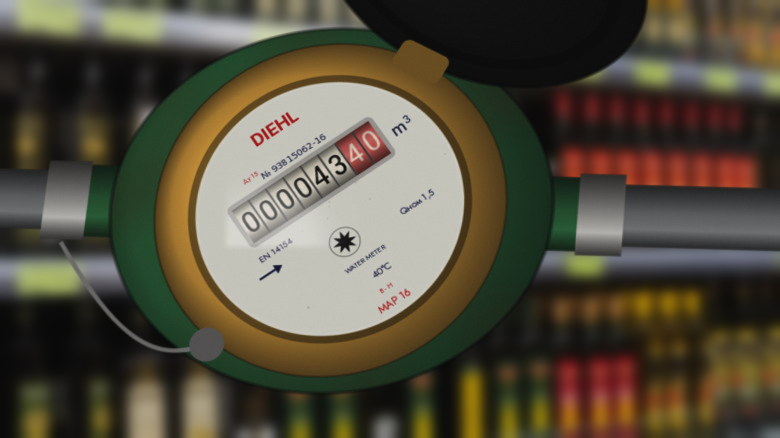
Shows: {"value": 43.40, "unit": "m³"}
